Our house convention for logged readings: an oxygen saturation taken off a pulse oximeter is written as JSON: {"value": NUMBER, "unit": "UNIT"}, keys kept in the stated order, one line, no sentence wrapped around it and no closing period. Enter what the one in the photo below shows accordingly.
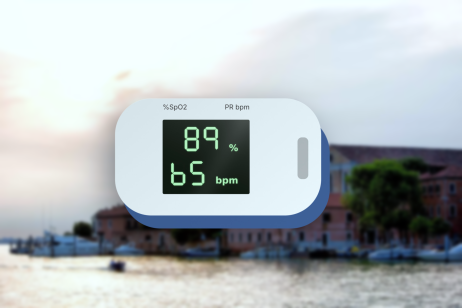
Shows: {"value": 89, "unit": "%"}
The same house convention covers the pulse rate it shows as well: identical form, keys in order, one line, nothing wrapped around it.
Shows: {"value": 65, "unit": "bpm"}
